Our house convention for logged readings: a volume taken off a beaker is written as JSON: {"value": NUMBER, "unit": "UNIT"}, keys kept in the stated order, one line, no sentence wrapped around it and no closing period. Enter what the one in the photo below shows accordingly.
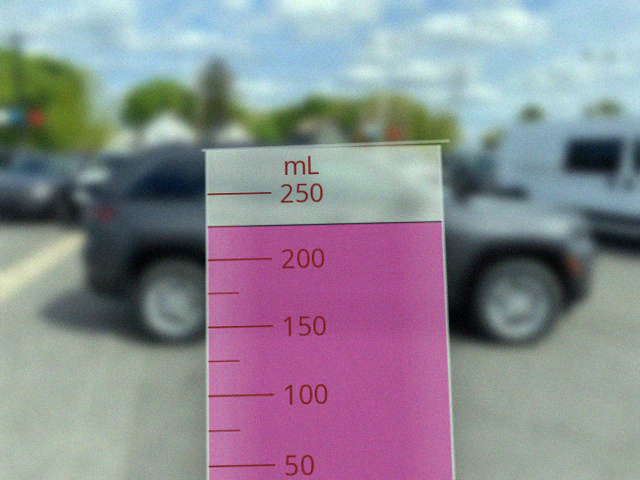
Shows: {"value": 225, "unit": "mL"}
